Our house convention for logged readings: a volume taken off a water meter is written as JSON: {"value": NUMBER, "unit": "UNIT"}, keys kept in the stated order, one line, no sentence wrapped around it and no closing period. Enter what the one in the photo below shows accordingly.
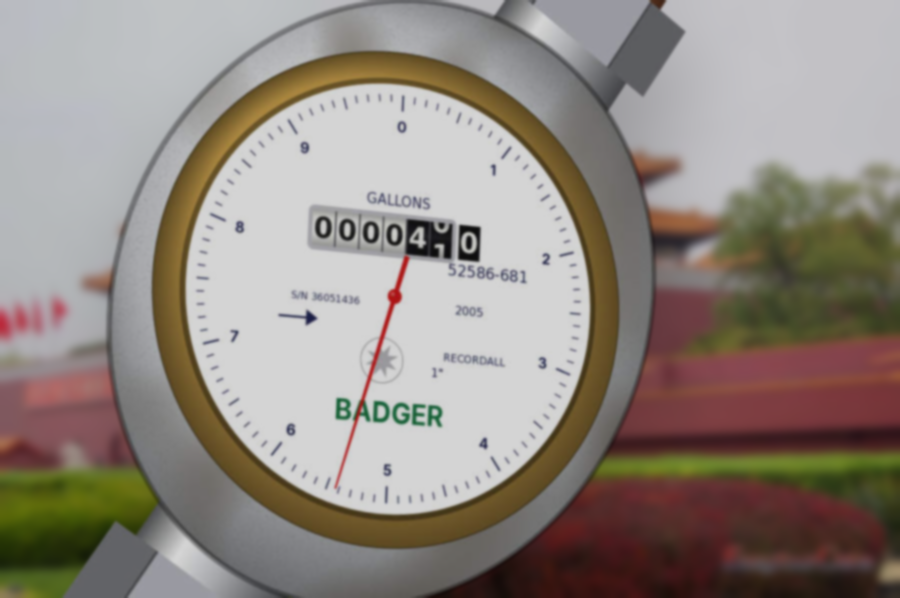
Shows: {"value": 405.4, "unit": "gal"}
